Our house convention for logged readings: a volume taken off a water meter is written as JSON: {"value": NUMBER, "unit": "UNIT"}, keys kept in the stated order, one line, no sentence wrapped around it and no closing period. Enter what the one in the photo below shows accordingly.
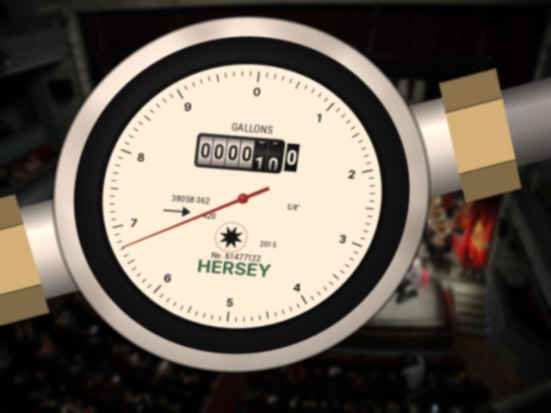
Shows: {"value": 96.7, "unit": "gal"}
